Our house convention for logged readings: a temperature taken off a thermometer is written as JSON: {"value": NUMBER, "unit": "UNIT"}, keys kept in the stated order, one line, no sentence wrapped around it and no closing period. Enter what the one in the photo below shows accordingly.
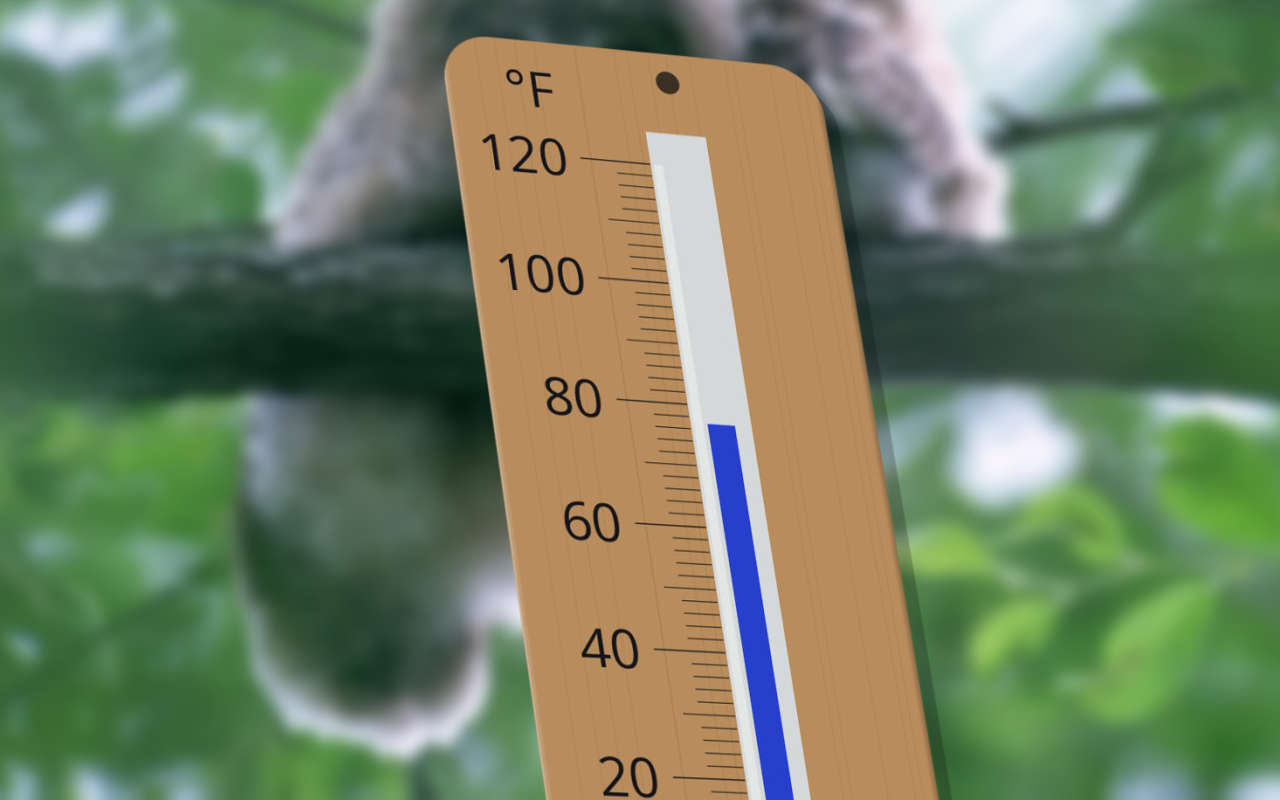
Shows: {"value": 77, "unit": "°F"}
